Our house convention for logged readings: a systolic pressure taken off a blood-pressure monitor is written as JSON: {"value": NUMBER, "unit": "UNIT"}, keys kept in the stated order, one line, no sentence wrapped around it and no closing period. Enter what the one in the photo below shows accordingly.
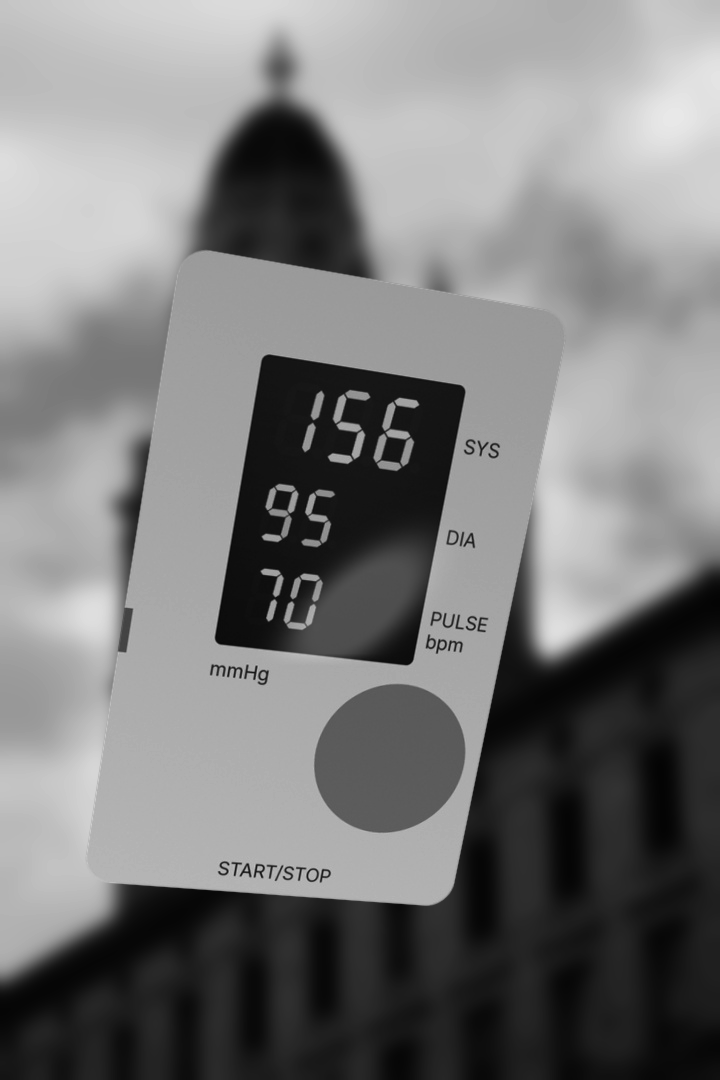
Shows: {"value": 156, "unit": "mmHg"}
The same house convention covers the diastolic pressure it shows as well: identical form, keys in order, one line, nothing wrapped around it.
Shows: {"value": 95, "unit": "mmHg"}
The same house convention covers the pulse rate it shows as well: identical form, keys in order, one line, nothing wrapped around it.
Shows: {"value": 70, "unit": "bpm"}
